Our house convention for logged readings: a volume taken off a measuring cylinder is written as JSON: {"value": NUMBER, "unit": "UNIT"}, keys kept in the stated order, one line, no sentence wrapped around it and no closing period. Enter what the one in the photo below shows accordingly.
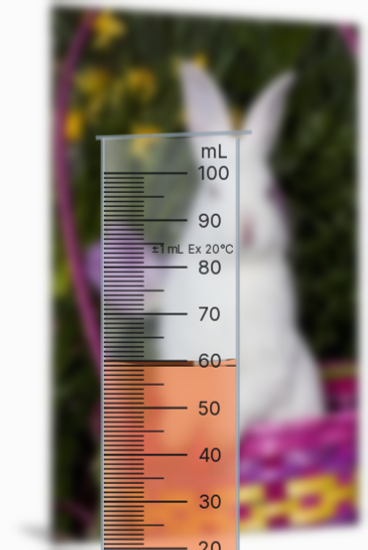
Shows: {"value": 59, "unit": "mL"}
